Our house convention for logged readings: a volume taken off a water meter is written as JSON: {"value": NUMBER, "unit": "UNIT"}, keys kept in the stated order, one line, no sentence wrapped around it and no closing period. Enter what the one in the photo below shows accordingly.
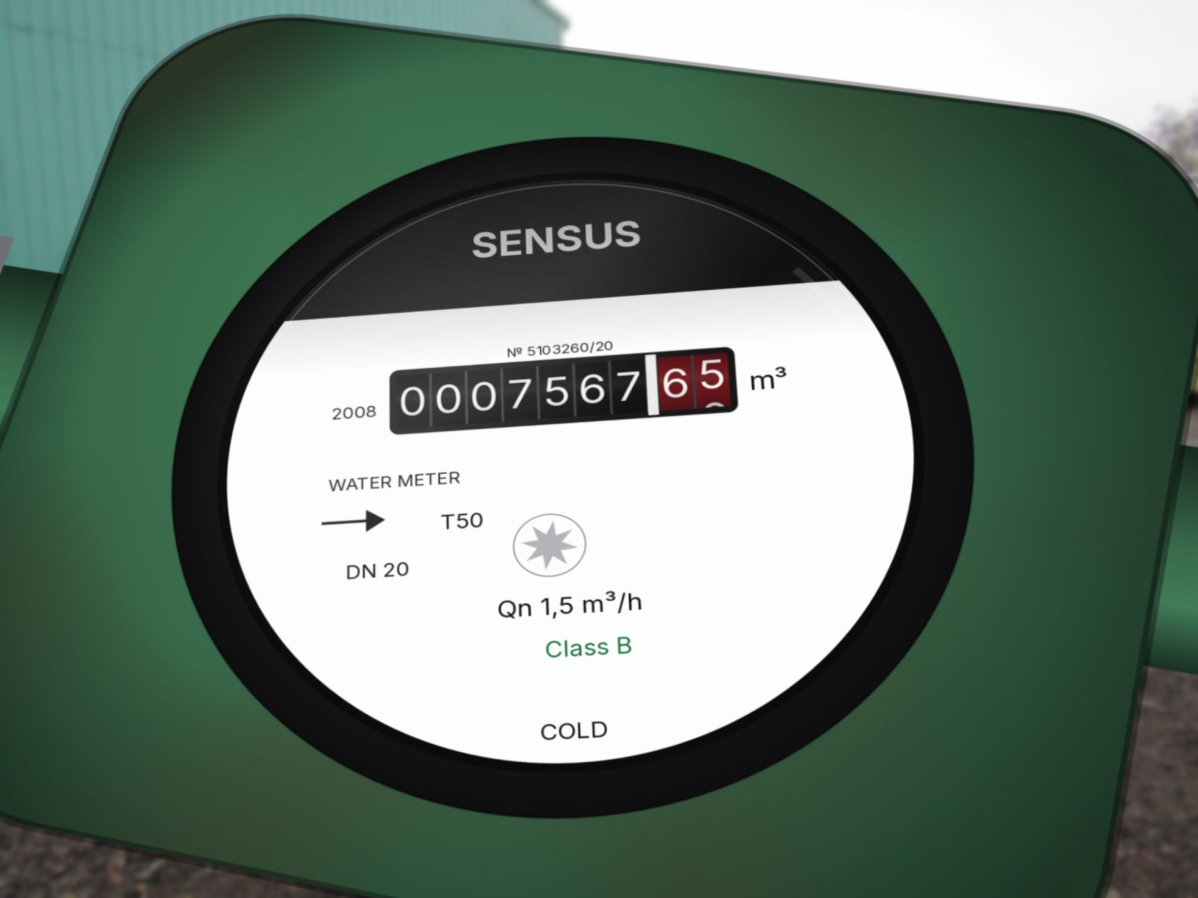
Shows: {"value": 7567.65, "unit": "m³"}
